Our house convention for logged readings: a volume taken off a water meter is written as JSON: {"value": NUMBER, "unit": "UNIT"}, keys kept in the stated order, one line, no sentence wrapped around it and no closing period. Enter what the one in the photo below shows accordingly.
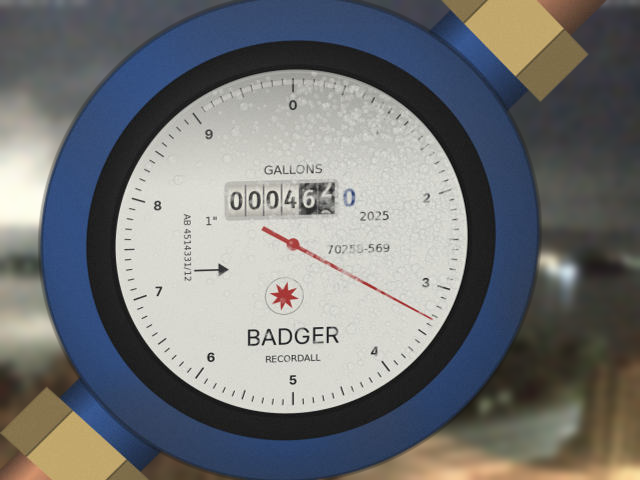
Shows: {"value": 4623.3, "unit": "gal"}
